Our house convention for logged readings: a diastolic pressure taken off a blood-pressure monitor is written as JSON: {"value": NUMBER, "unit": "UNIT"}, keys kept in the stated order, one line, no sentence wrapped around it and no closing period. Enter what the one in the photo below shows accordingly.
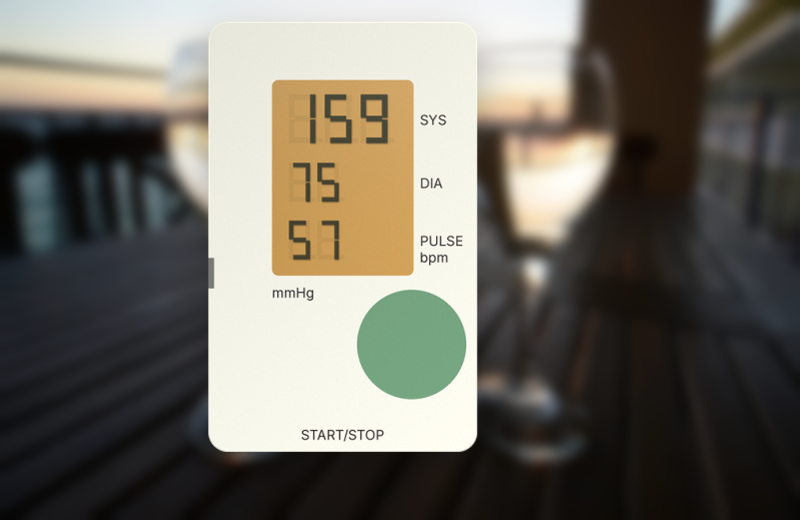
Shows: {"value": 75, "unit": "mmHg"}
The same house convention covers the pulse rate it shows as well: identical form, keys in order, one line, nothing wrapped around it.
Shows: {"value": 57, "unit": "bpm"}
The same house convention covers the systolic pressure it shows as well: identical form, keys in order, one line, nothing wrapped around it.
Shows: {"value": 159, "unit": "mmHg"}
